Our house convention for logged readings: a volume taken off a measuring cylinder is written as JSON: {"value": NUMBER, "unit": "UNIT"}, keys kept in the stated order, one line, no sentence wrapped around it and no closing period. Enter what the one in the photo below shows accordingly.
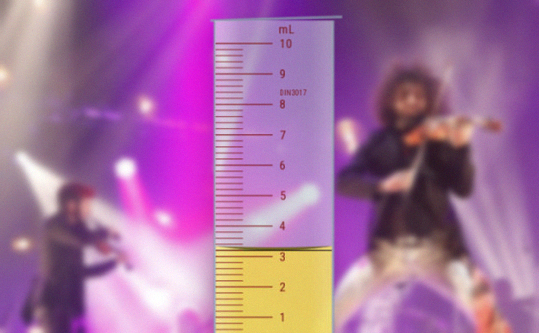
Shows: {"value": 3.2, "unit": "mL"}
